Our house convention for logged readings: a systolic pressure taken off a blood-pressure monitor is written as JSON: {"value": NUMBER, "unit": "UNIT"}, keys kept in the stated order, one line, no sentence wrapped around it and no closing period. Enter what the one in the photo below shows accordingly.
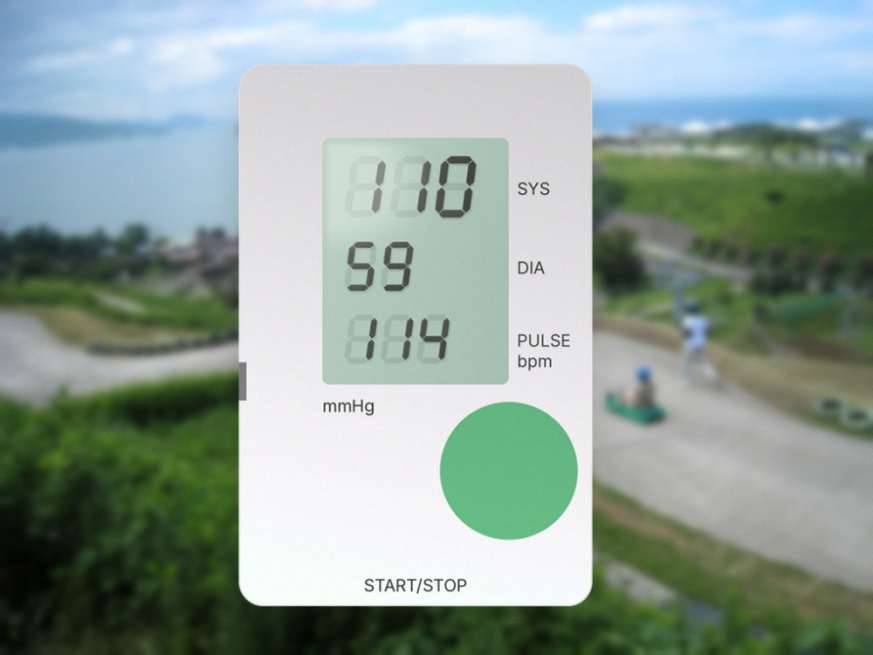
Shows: {"value": 110, "unit": "mmHg"}
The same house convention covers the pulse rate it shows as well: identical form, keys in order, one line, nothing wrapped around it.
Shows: {"value": 114, "unit": "bpm"}
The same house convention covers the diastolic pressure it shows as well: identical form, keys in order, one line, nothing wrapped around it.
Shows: {"value": 59, "unit": "mmHg"}
